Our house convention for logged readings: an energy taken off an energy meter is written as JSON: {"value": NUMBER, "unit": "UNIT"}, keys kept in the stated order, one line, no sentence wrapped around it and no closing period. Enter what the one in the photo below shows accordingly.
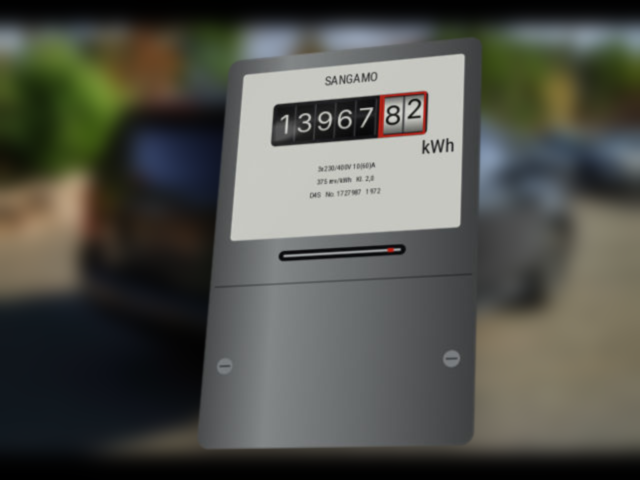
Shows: {"value": 13967.82, "unit": "kWh"}
